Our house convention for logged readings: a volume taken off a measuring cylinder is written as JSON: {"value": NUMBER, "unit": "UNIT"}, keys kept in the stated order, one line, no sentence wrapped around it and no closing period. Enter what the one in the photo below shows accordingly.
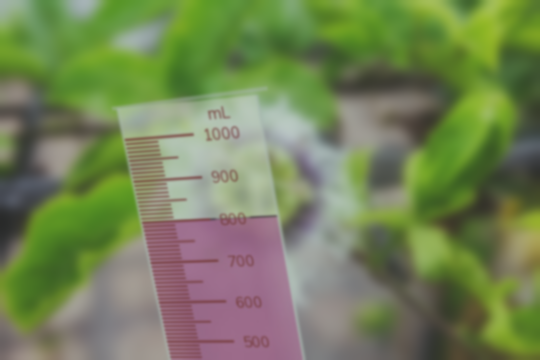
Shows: {"value": 800, "unit": "mL"}
